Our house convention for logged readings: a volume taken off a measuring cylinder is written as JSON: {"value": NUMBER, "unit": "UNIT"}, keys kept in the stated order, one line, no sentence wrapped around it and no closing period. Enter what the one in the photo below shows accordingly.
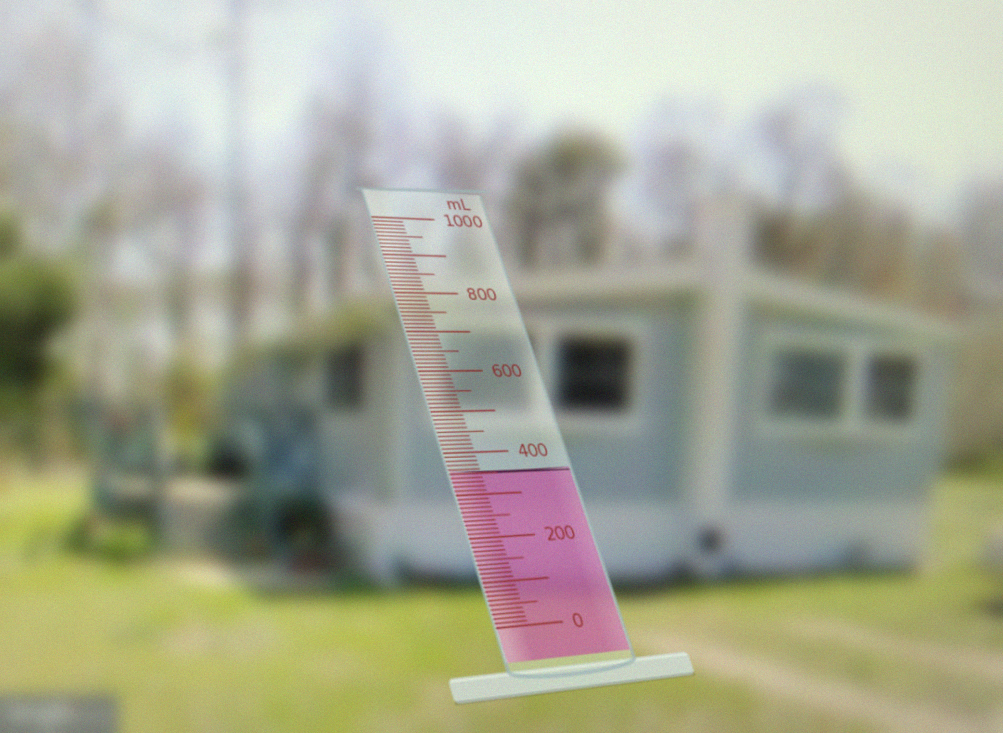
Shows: {"value": 350, "unit": "mL"}
